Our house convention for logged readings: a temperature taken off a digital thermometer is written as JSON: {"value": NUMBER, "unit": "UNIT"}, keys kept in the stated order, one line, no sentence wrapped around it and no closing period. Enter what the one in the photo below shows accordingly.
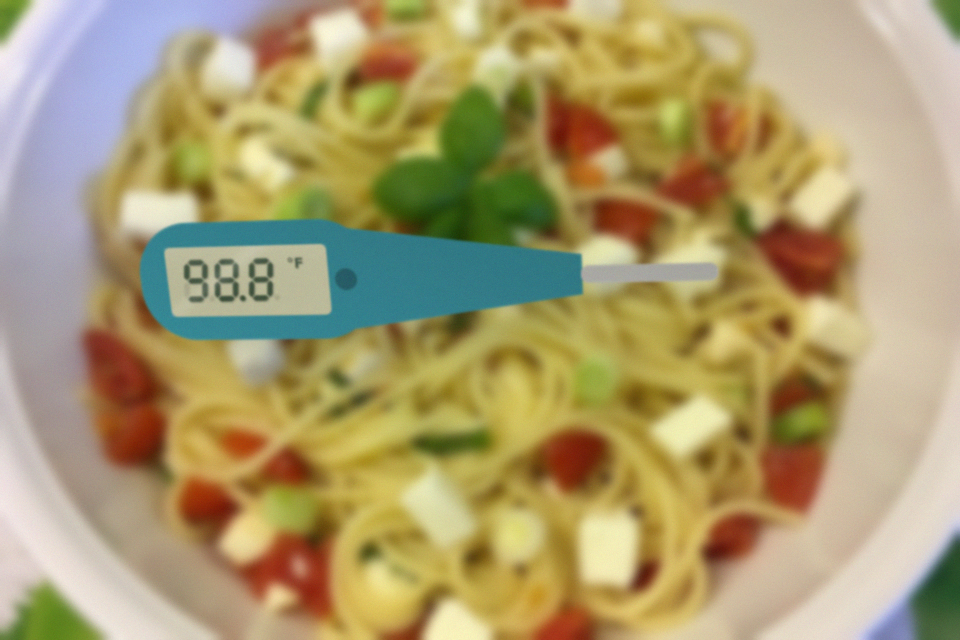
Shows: {"value": 98.8, "unit": "°F"}
